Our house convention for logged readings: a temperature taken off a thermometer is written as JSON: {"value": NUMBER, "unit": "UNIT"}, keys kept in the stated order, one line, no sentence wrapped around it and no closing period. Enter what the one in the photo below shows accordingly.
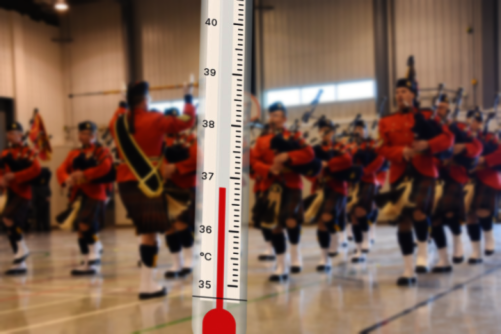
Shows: {"value": 36.8, "unit": "°C"}
